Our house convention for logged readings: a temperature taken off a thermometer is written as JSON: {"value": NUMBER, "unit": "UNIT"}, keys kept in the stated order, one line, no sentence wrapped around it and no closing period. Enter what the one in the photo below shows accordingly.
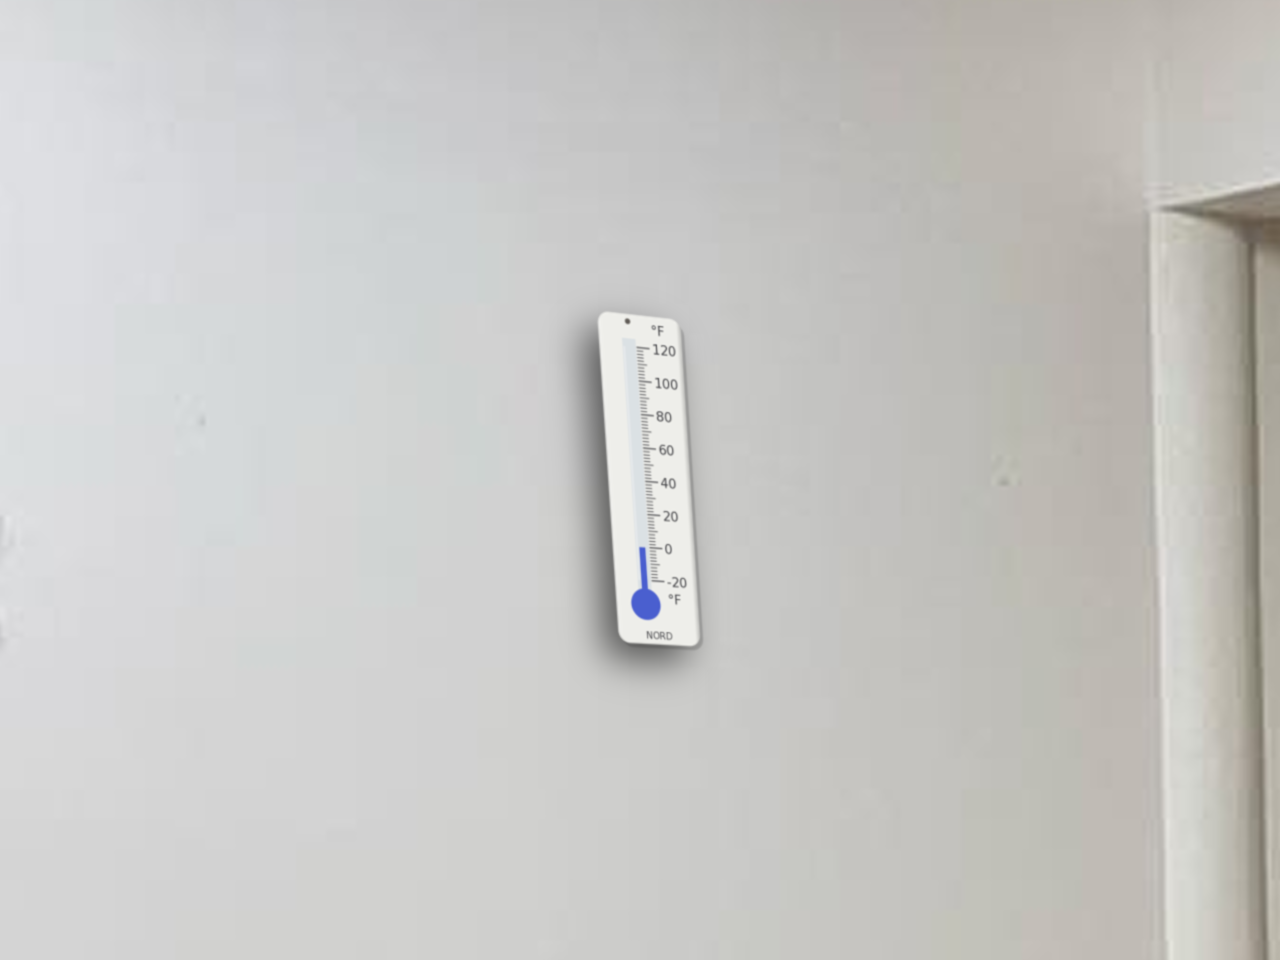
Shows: {"value": 0, "unit": "°F"}
